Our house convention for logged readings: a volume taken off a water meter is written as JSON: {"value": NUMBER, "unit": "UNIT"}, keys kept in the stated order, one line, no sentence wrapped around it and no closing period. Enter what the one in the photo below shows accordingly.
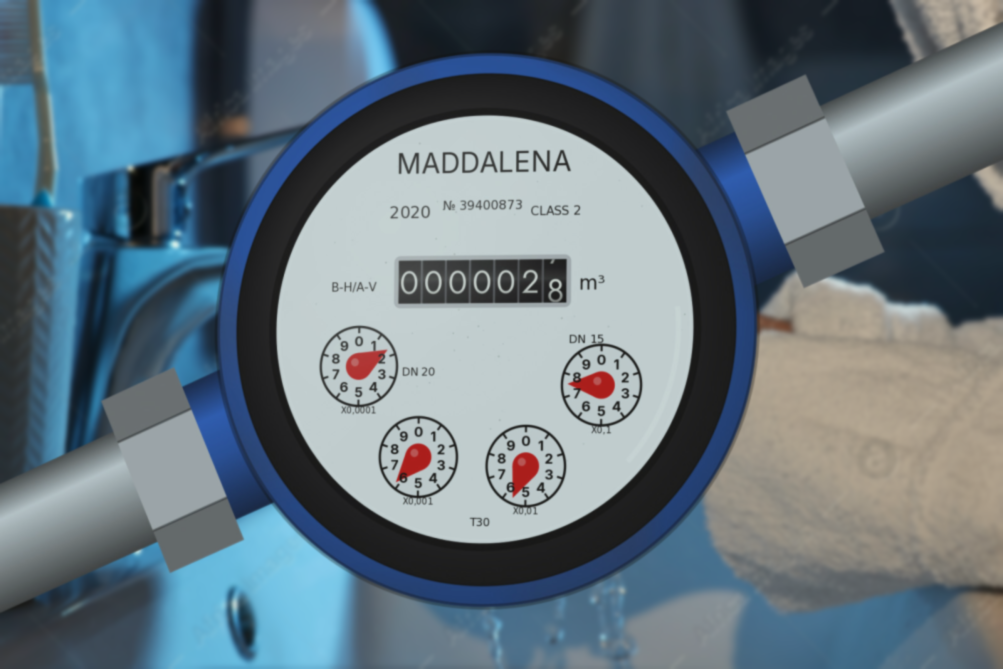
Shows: {"value": 27.7561, "unit": "m³"}
